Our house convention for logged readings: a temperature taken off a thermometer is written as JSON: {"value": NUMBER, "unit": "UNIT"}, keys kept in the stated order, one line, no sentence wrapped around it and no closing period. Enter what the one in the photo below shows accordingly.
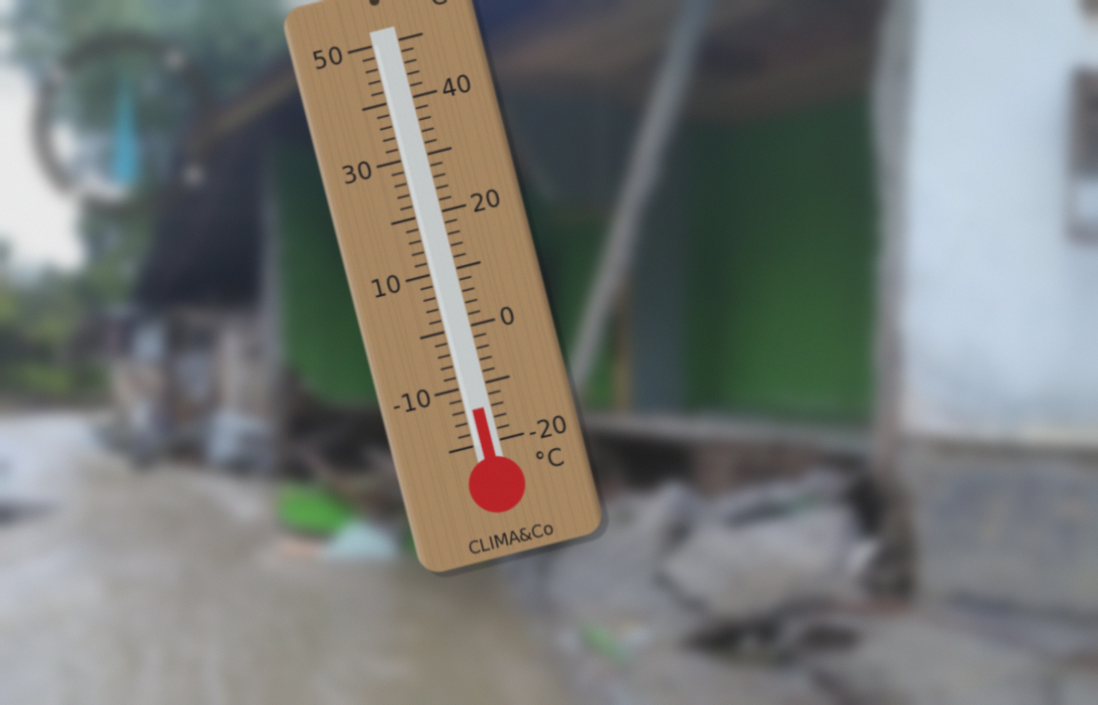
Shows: {"value": -14, "unit": "°C"}
